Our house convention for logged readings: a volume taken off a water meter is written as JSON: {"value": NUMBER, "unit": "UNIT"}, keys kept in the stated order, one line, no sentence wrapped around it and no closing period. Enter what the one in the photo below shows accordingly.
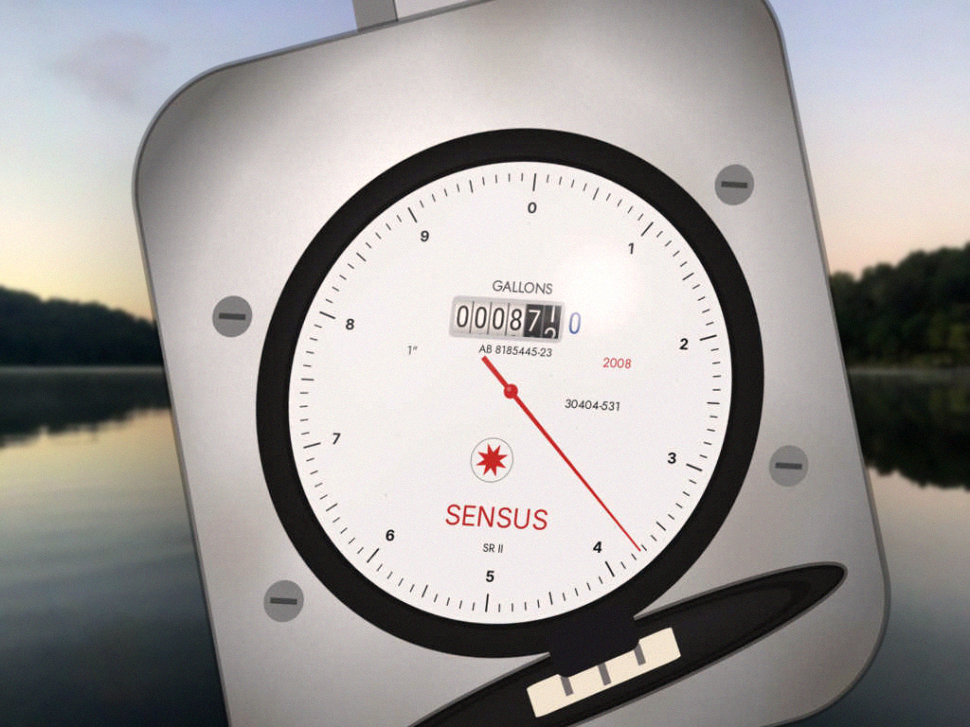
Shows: {"value": 8713.7, "unit": "gal"}
